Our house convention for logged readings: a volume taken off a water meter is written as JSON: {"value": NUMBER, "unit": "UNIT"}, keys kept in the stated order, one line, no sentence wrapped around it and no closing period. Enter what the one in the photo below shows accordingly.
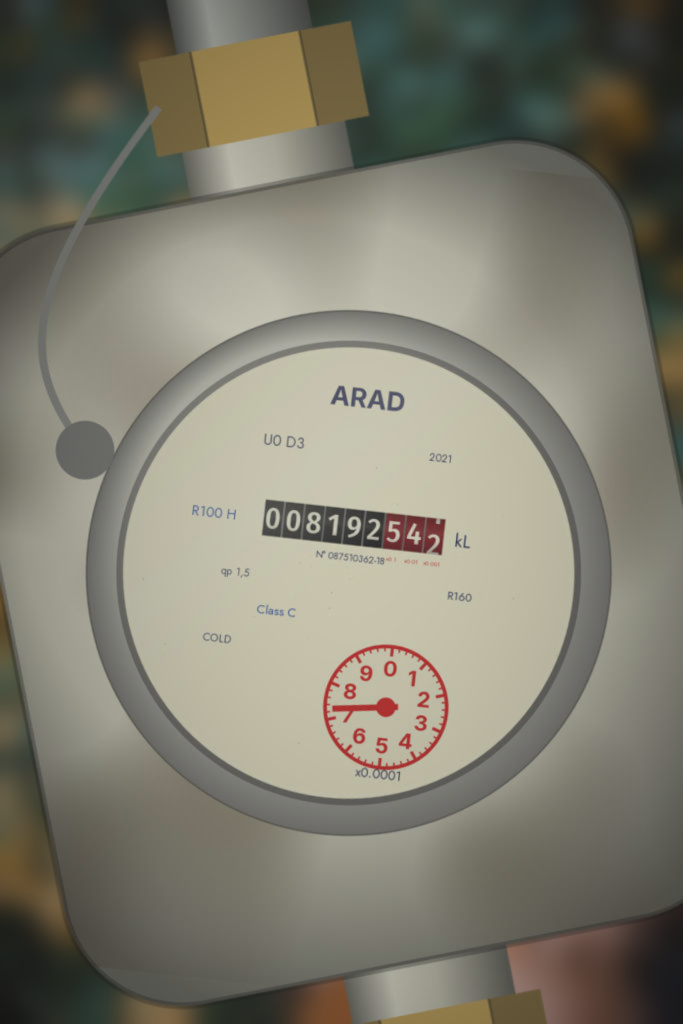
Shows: {"value": 8192.5417, "unit": "kL"}
